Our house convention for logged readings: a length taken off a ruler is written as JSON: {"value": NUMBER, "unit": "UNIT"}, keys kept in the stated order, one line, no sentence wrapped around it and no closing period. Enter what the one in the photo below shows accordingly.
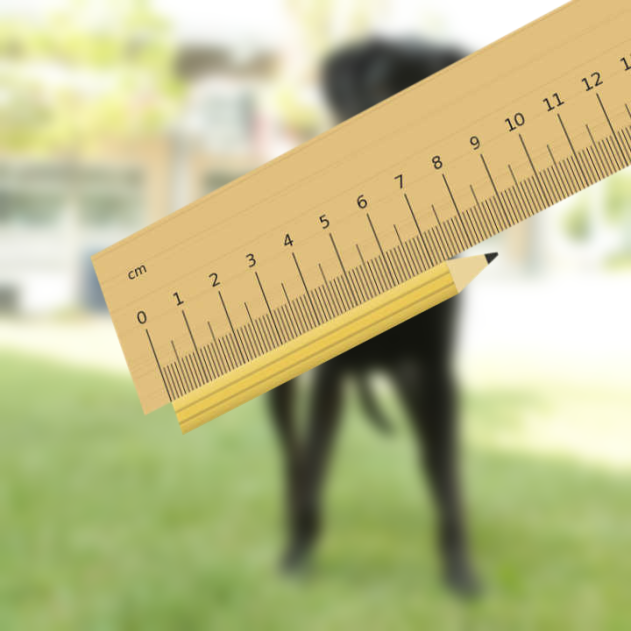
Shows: {"value": 8.5, "unit": "cm"}
